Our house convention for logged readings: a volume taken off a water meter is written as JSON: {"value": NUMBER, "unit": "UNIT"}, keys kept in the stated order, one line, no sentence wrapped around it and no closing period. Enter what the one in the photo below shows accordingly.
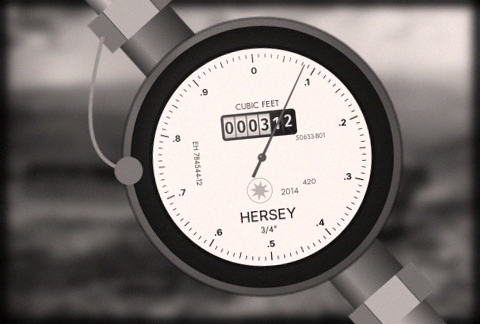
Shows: {"value": 312.08, "unit": "ft³"}
